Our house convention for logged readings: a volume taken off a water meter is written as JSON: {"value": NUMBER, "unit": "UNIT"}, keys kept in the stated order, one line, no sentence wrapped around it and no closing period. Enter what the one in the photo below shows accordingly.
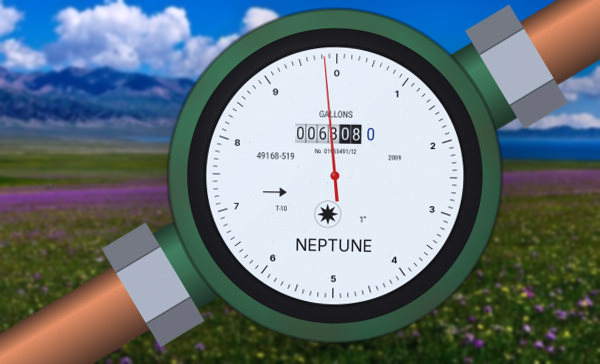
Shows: {"value": 63079.8, "unit": "gal"}
